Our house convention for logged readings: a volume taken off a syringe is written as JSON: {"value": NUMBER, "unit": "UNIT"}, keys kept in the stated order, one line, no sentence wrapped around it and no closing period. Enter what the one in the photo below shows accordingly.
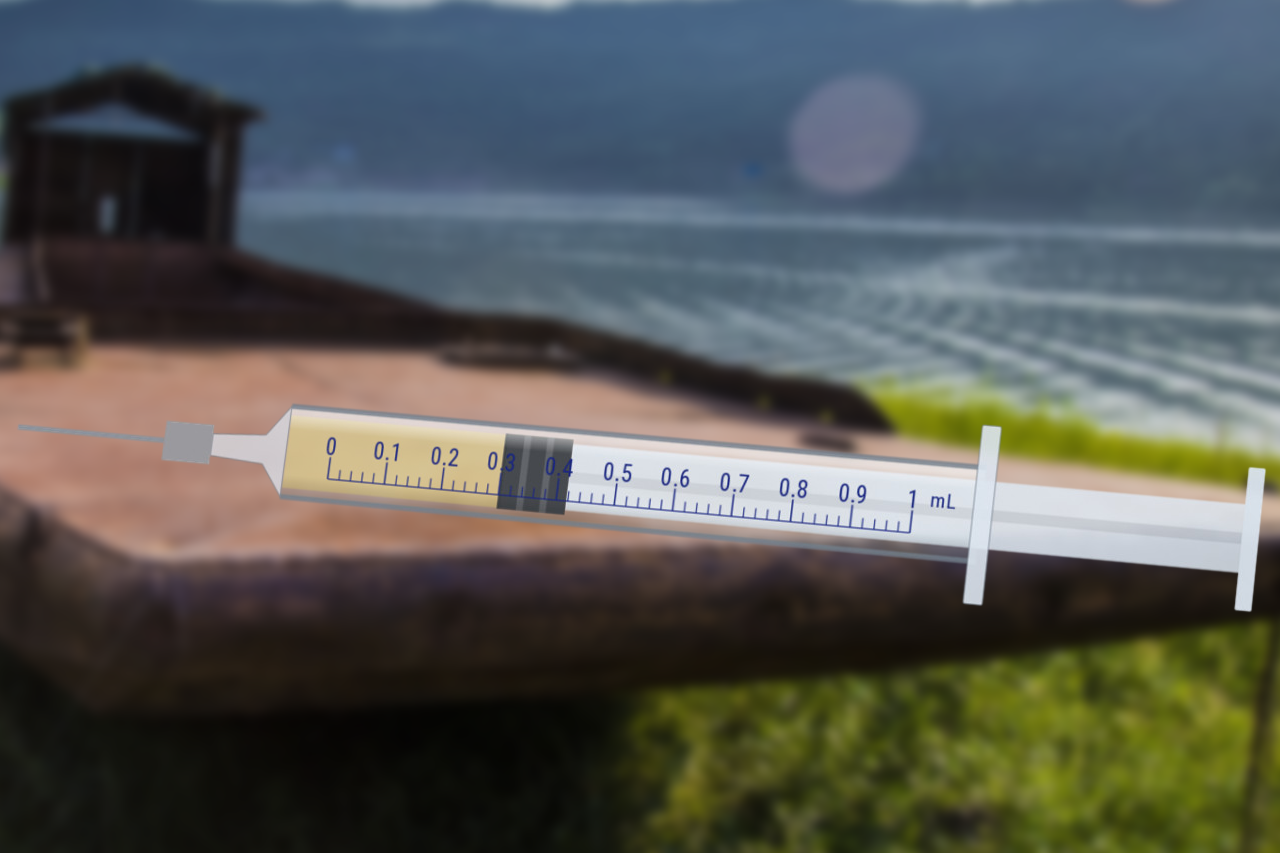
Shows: {"value": 0.3, "unit": "mL"}
